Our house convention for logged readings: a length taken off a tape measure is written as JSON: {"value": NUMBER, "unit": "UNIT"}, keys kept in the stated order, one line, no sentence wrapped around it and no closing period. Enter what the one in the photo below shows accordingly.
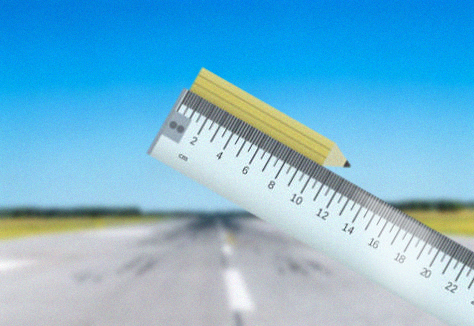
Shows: {"value": 12, "unit": "cm"}
